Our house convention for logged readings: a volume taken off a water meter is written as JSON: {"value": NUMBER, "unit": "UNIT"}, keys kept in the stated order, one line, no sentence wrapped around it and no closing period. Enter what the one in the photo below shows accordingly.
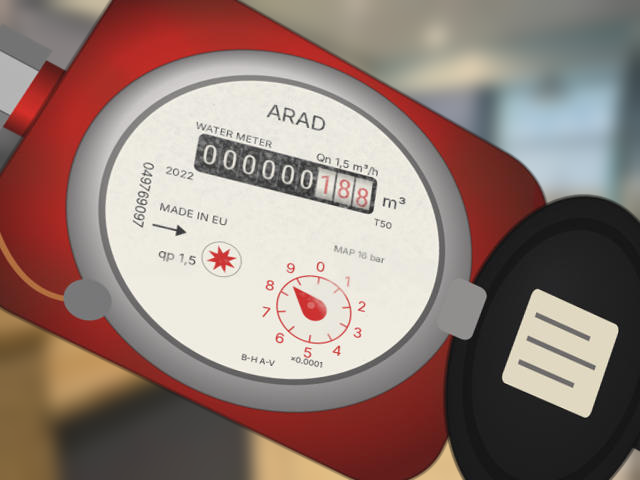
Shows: {"value": 0.1878, "unit": "m³"}
